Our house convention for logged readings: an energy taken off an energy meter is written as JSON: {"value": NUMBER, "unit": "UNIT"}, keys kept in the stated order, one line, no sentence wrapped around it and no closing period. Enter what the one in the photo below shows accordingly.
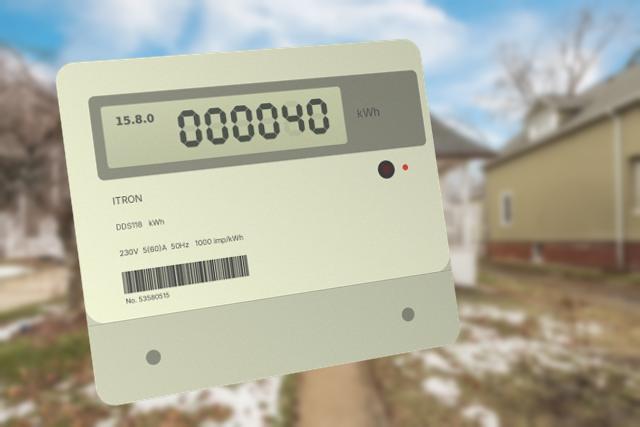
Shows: {"value": 40, "unit": "kWh"}
